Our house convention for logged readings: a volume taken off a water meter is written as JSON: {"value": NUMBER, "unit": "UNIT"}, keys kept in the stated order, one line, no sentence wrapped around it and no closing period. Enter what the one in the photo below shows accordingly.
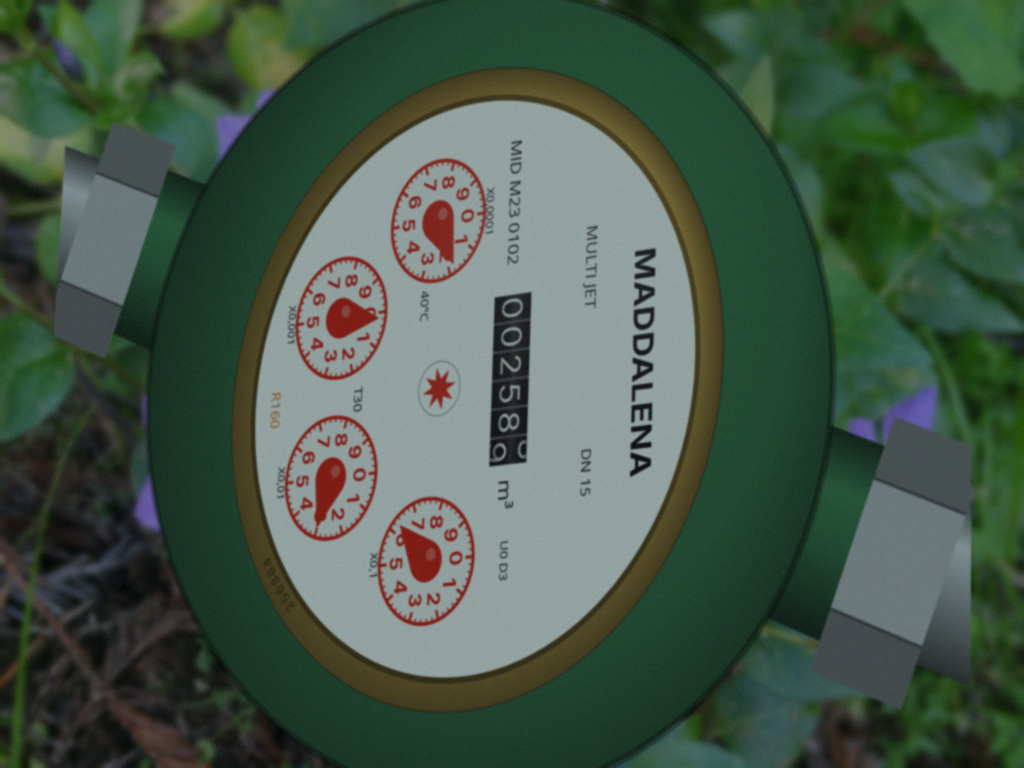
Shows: {"value": 2588.6301, "unit": "m³"}
